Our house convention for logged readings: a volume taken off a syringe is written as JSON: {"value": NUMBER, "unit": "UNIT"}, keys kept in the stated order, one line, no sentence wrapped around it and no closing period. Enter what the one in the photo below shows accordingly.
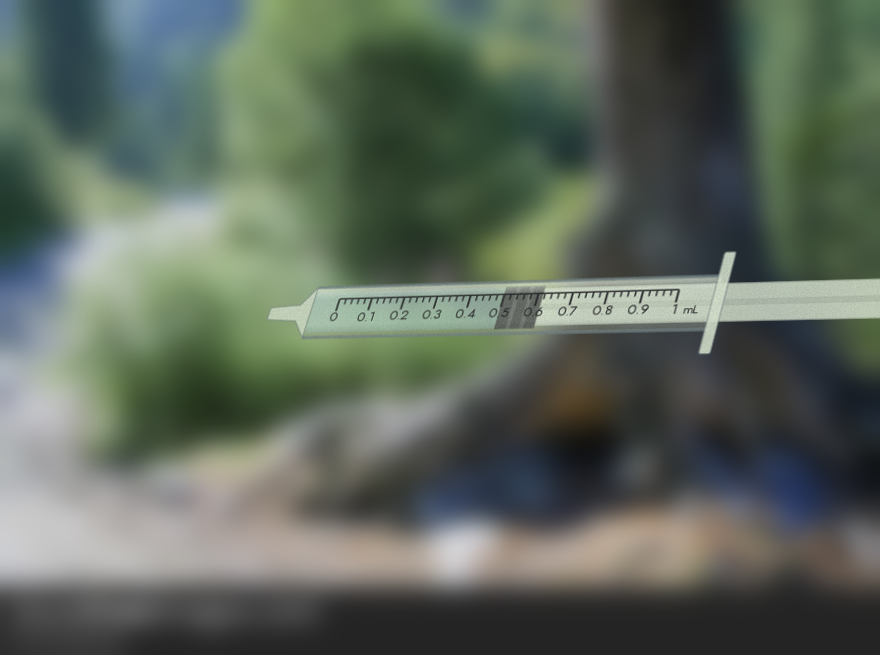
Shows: {"value": 0.5, "unit": "mL"}
